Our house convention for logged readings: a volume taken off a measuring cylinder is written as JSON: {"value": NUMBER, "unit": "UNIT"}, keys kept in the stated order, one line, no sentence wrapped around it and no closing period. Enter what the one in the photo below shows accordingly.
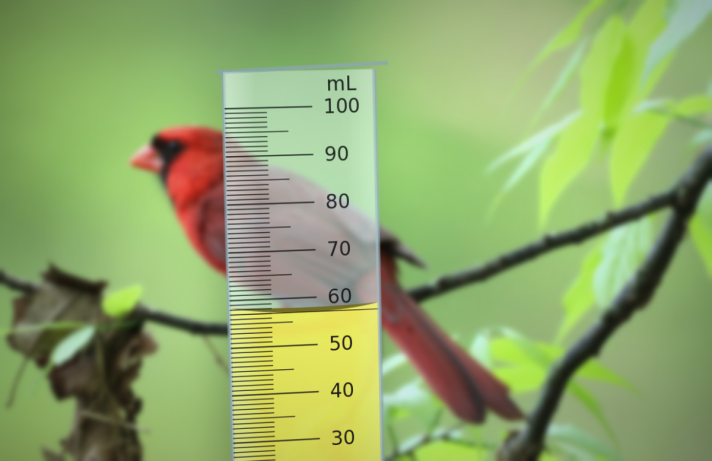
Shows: {"value": 57, "unit": "mL"}
